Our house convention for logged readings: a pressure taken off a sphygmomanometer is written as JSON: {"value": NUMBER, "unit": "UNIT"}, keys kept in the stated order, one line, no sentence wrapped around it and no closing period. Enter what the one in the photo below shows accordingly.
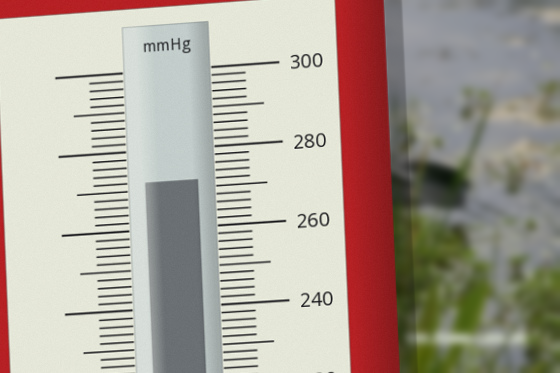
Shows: {"value": 272, "unit": "mmHg"}
